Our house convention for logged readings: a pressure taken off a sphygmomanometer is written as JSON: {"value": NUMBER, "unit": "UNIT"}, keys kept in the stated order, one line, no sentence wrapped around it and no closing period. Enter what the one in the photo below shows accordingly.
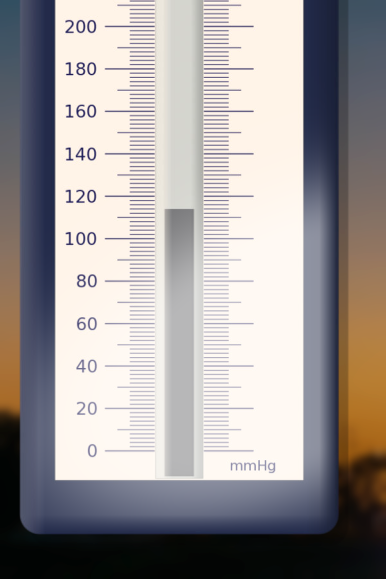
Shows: {"value": 114, "unit": "mmHg"}
